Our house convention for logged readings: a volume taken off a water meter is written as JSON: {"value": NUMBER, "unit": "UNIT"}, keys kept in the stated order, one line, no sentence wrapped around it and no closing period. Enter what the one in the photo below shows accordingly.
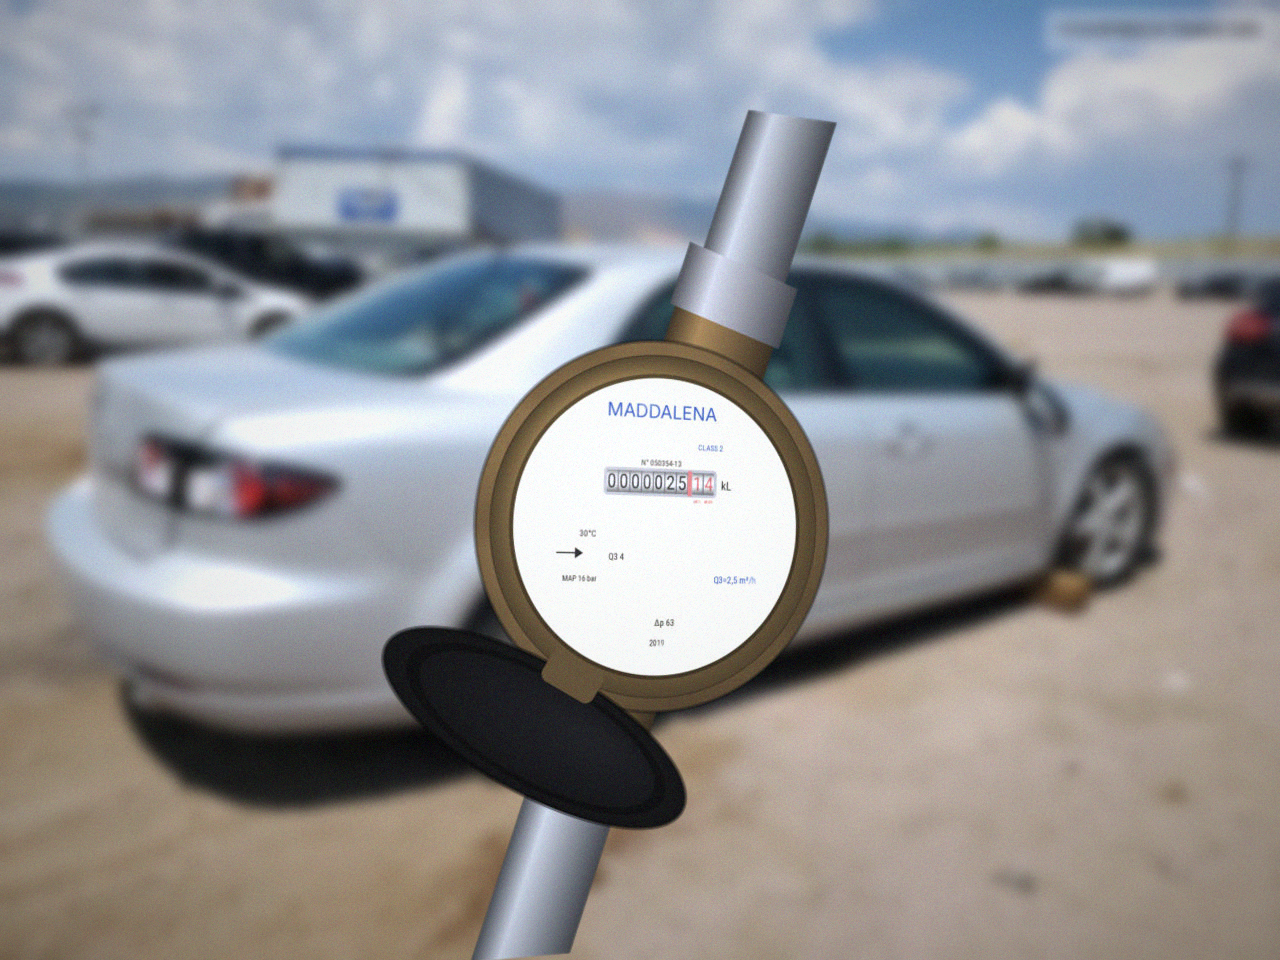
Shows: {"value": 25.14, "unit": "kL"}
